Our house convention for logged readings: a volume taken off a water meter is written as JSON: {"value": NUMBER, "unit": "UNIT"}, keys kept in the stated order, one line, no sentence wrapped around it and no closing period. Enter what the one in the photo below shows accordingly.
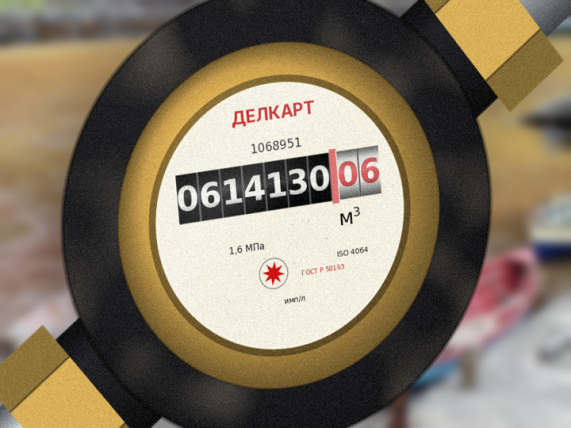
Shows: {"value": 614130.06, "unit": "m³"}
